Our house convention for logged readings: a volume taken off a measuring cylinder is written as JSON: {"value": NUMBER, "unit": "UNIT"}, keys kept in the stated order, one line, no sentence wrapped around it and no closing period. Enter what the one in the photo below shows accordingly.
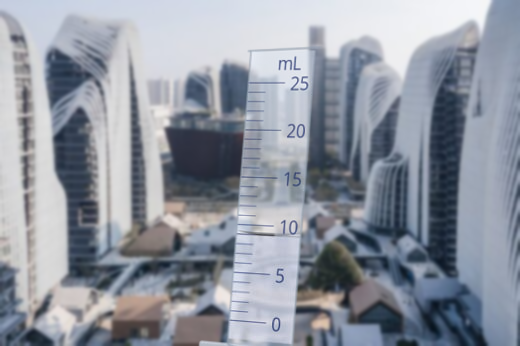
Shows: {"value": 9, "unit": "mL"}
